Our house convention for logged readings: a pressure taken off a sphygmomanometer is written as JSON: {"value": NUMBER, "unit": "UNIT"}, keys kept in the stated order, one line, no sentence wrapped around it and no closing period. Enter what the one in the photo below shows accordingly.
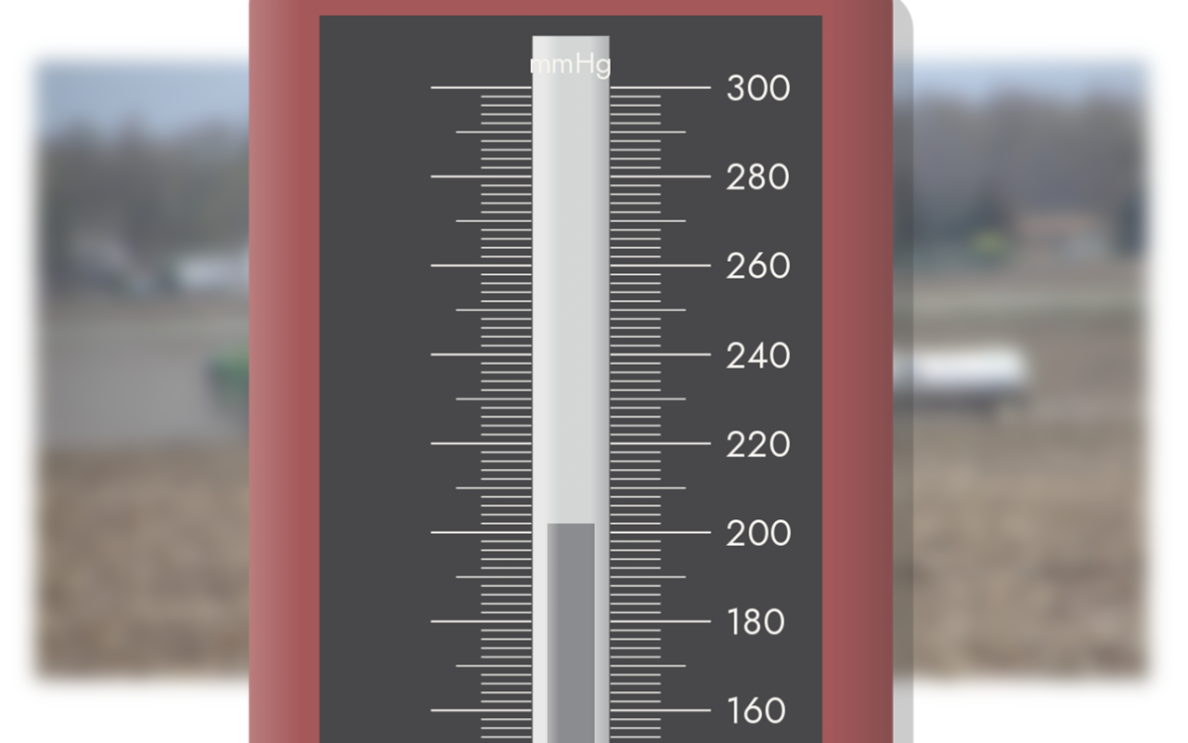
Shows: {"value": 202, "unit": "mmHg"}
